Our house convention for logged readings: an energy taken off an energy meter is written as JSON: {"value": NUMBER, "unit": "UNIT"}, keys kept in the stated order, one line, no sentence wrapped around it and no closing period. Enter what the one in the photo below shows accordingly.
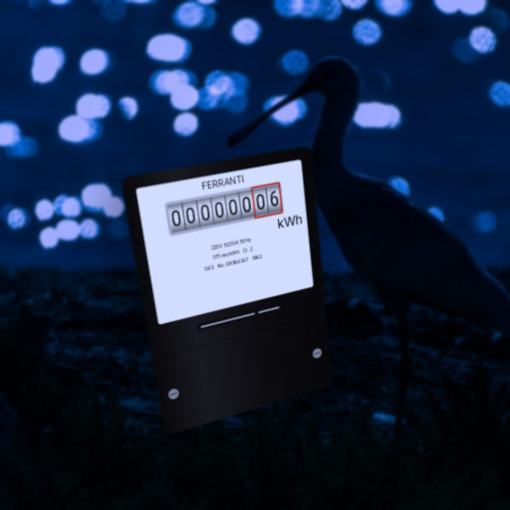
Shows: {"value": 0.06, "unit": "kWh"}
